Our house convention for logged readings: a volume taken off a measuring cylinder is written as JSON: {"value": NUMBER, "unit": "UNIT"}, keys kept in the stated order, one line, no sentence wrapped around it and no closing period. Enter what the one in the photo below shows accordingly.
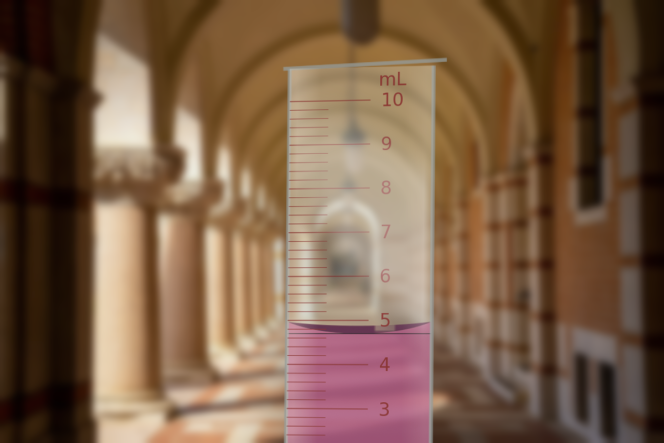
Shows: {"value": 4.7, "unit": "mL"}
